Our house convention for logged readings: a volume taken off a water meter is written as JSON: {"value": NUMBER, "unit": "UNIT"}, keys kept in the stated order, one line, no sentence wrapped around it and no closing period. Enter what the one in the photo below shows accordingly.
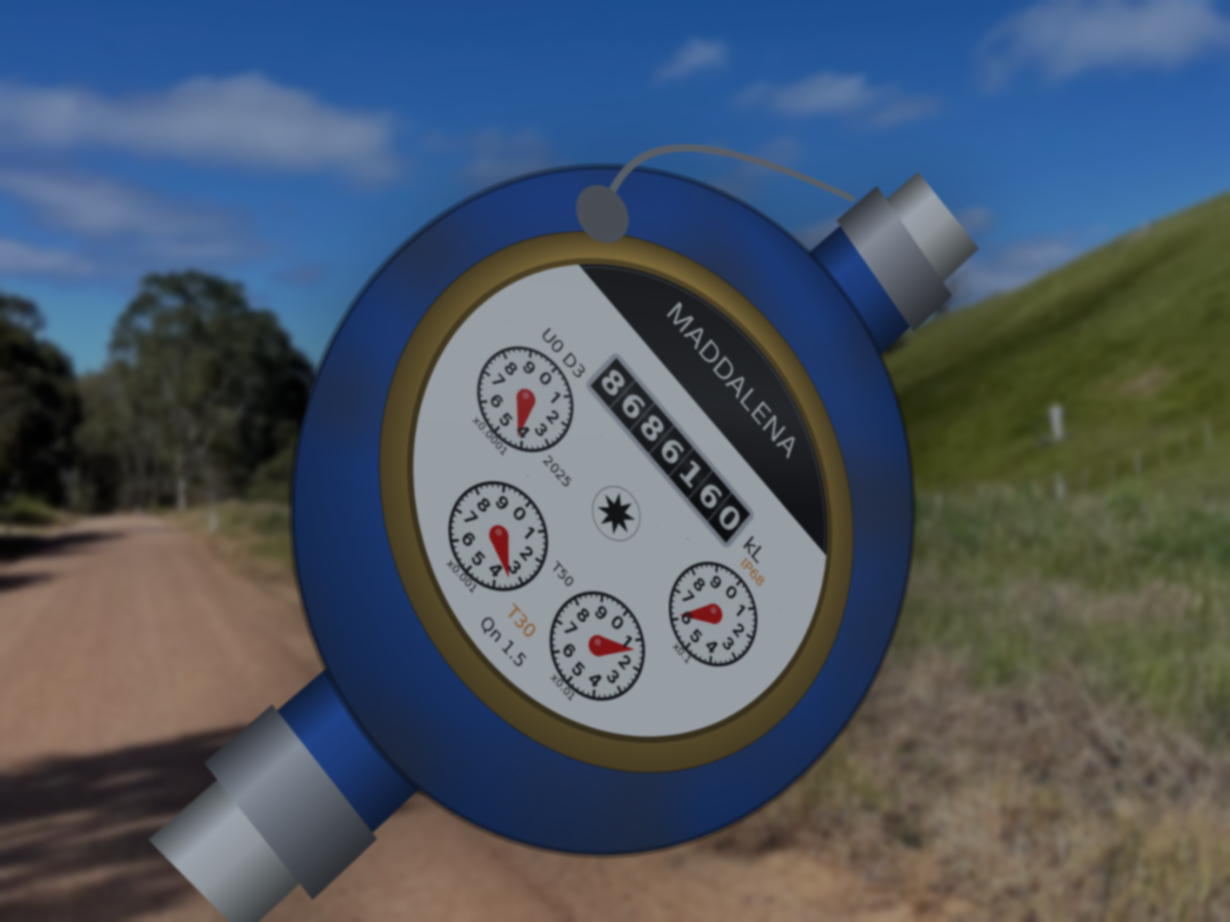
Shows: {"value": 8686160.6134, "unit": "kL"}
